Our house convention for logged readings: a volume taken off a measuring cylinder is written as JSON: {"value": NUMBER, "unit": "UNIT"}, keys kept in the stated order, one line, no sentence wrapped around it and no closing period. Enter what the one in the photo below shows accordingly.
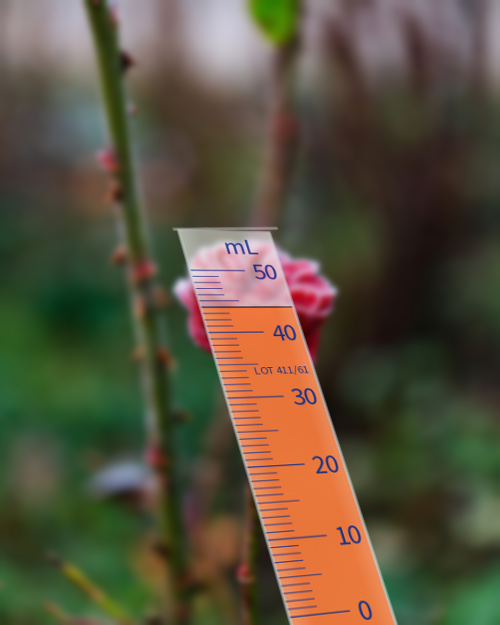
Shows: {"value": 44, "unit": "mL"}
